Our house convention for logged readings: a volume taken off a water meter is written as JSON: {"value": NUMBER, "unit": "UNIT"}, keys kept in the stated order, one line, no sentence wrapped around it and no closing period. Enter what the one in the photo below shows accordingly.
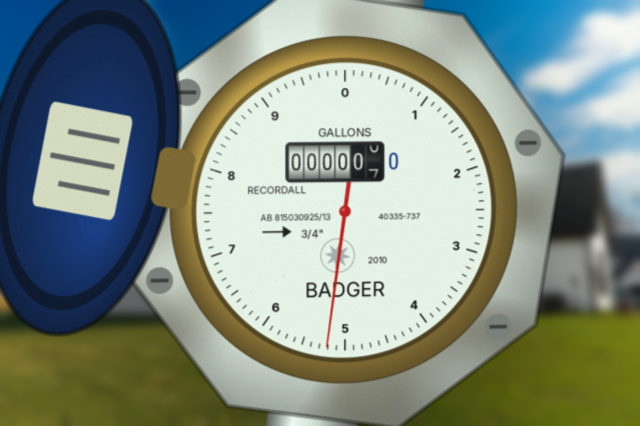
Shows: {"value": 65.2, "unit": "gal"}
